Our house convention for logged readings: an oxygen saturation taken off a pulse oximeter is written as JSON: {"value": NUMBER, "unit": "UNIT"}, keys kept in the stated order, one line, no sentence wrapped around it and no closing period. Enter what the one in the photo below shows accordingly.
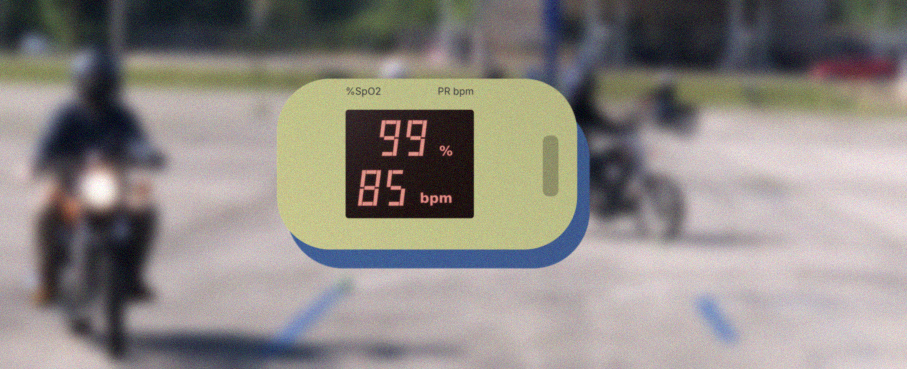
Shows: {"value": 99, "unit": "%"}
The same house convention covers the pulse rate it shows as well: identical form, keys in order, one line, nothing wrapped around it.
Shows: {"value": 85, "unit": "bpm"}
